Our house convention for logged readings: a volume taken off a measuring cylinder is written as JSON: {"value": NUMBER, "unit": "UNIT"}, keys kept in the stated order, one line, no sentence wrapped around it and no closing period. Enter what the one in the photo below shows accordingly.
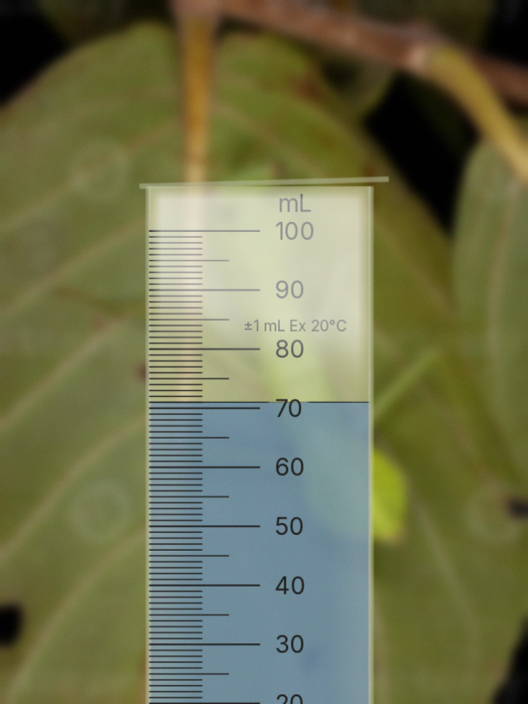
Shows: {"value": 71, "unit": "mL"}
